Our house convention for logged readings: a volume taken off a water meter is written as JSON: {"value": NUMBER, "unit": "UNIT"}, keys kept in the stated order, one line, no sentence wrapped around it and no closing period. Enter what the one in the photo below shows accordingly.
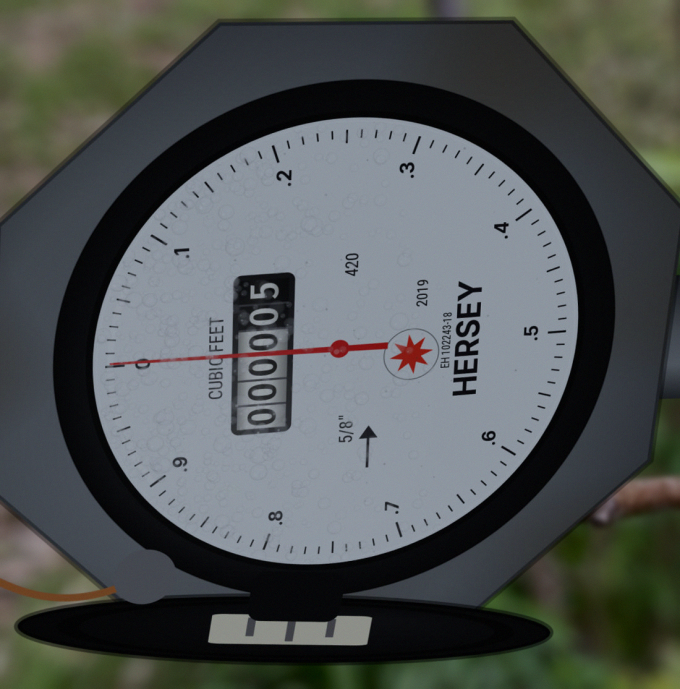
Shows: {"value": 5.00, "unit": "ft³"}
